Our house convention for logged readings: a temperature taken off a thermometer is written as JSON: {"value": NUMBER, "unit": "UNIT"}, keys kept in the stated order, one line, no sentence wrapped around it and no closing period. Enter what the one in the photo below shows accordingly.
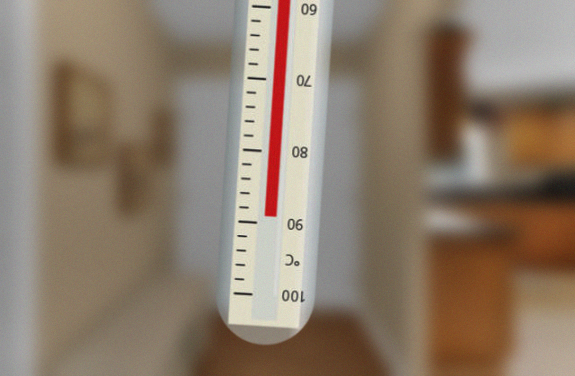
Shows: {"value": 89, "unit": "°C"}
